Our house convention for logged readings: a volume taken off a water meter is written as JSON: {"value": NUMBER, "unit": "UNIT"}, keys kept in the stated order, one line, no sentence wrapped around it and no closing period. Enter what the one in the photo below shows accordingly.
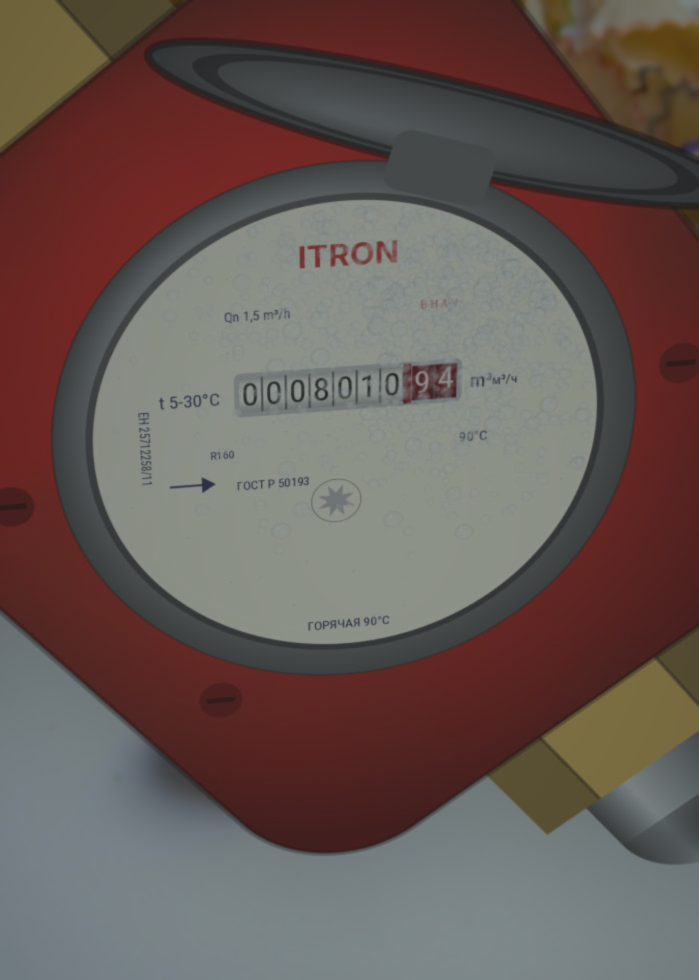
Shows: {"value": 8010.94, "unit": "m³"}
